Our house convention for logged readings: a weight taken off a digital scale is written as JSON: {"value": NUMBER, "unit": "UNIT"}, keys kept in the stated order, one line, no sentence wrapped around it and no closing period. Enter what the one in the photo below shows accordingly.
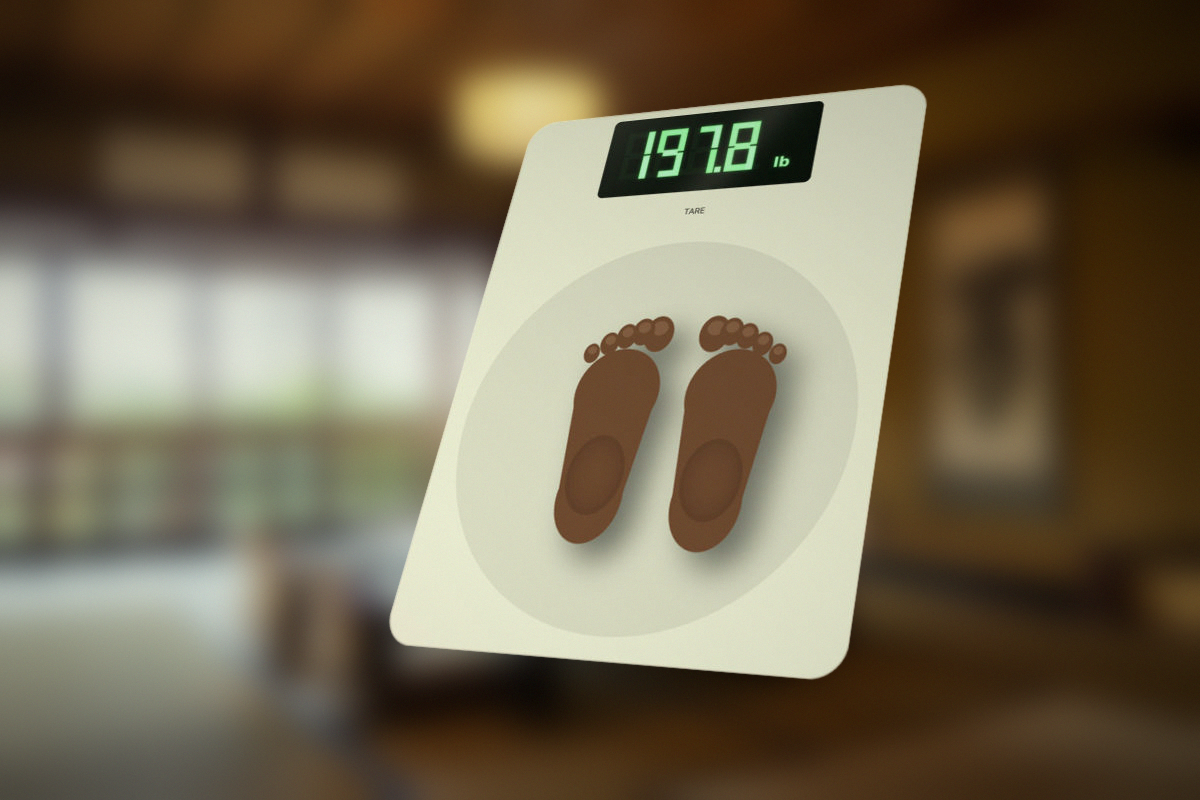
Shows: {"value": 197.8, "unit": "lb"}
